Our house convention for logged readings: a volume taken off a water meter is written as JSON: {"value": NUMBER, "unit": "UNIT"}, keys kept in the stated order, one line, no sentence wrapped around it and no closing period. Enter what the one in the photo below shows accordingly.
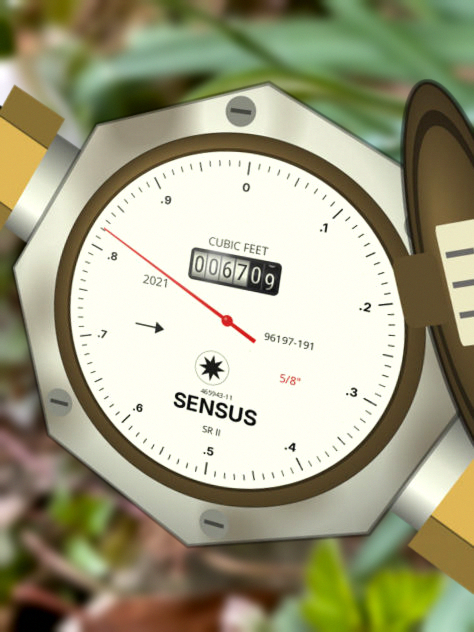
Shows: {"value": 6708.82, "unit": "ft³"}
